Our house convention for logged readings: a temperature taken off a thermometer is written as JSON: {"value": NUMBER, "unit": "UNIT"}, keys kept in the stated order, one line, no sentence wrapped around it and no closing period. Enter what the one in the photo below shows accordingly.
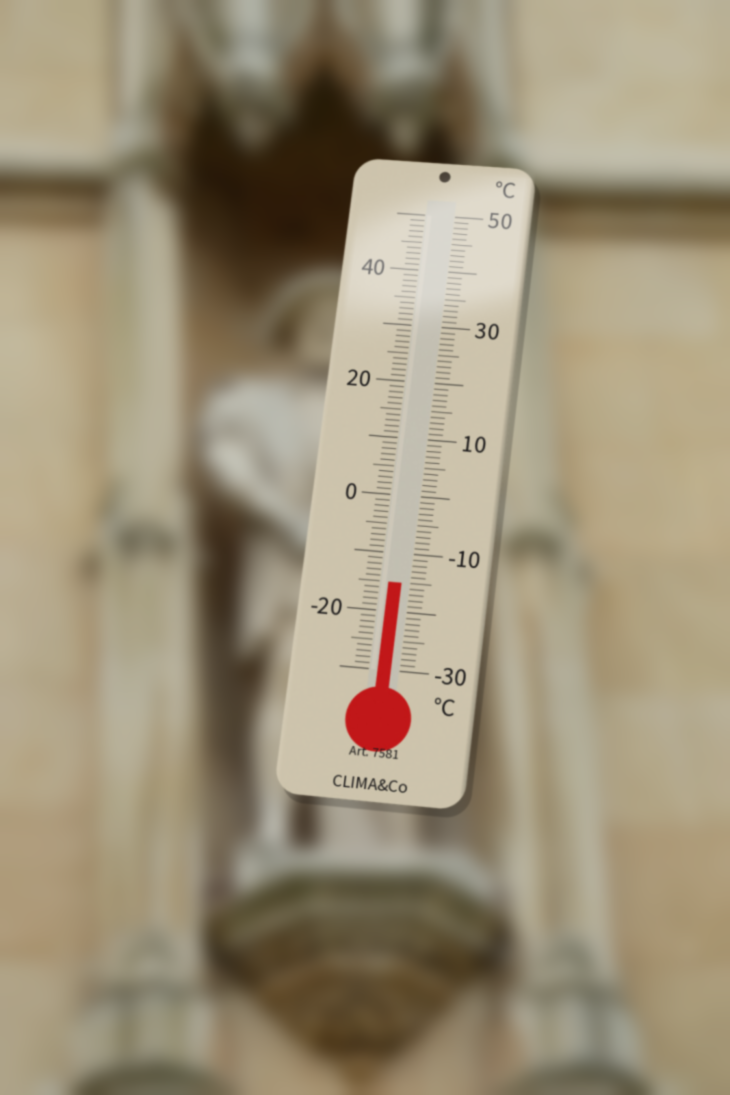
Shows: {"value": -15, "unit": "°C"}
